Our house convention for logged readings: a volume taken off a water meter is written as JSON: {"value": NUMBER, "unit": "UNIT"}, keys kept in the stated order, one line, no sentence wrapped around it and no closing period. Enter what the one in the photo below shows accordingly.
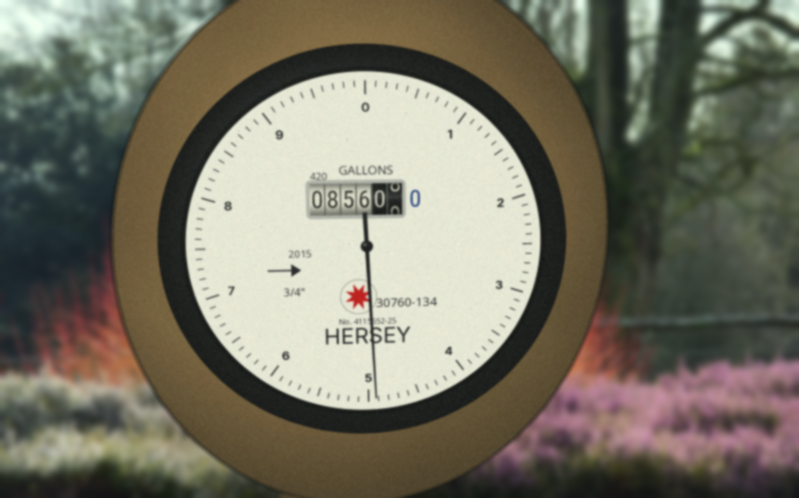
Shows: {"value": 856084.9, "unit": "gal"}
